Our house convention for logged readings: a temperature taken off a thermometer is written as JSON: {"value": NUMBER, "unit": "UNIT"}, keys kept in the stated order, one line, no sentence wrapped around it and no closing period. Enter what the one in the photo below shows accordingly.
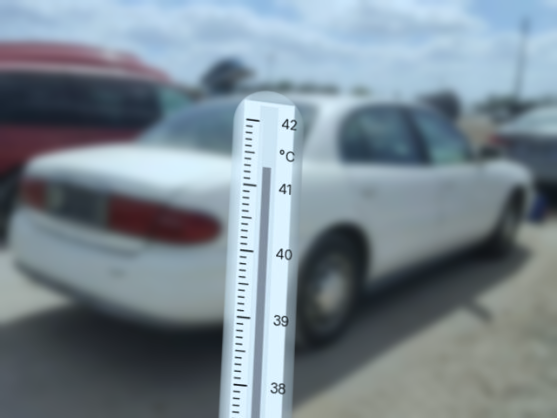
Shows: {"value": 41.3, "unit": "°C"}
